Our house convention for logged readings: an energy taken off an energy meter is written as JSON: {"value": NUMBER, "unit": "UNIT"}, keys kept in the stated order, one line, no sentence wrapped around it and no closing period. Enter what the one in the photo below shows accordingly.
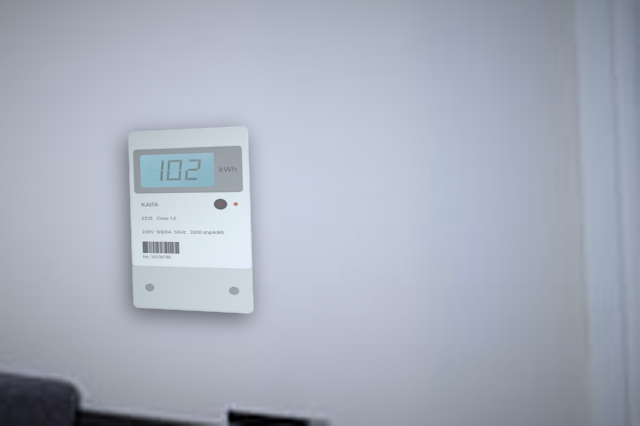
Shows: {"value": 102, "unit": "kWh"}
